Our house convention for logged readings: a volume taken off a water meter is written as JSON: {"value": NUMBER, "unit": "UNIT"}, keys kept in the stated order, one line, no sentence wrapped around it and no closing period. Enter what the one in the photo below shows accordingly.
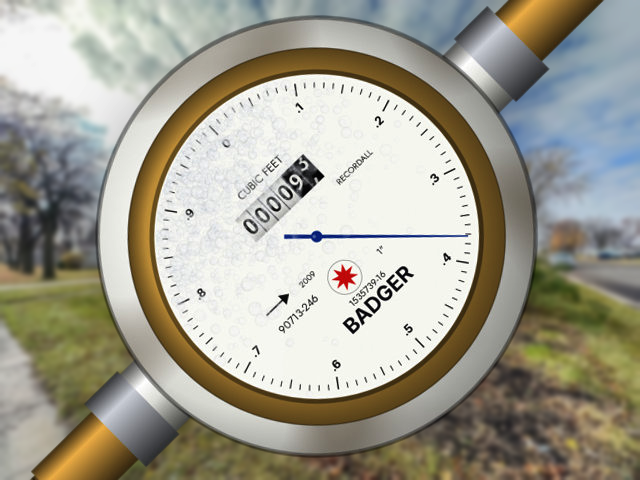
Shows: {"value": 93.37, "unit": "ft³"}
